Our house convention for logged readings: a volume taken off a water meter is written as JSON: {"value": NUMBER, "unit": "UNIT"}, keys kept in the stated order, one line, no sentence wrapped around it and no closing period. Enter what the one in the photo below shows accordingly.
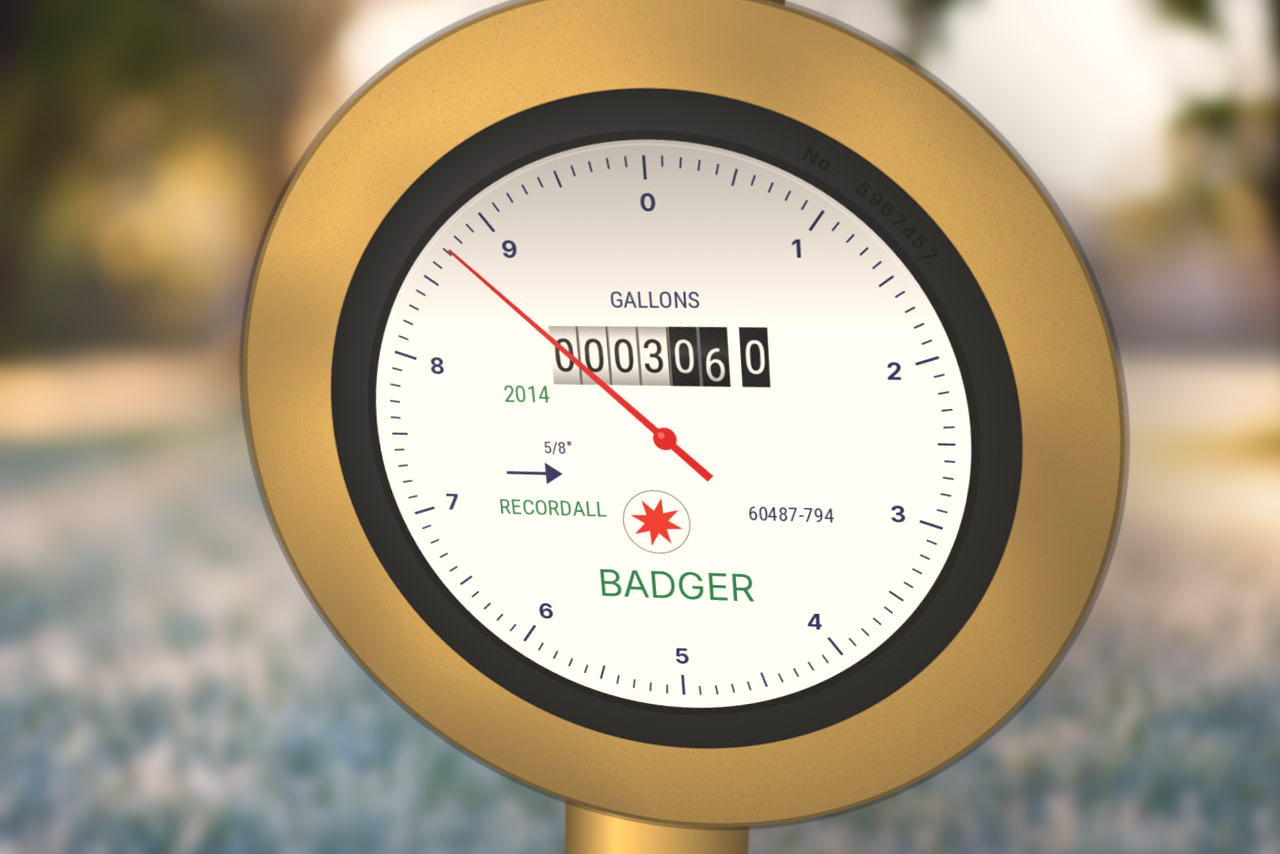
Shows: {"value": 3058.7, "unit": "gal"}
